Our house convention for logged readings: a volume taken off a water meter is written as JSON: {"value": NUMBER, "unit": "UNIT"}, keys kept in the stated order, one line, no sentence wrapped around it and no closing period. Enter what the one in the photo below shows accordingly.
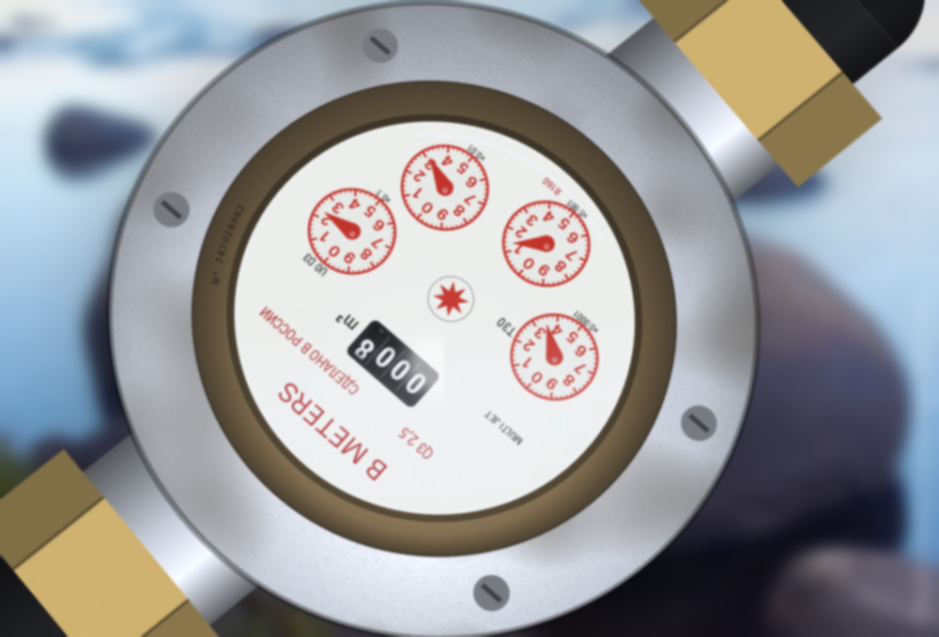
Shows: {"value": 8.2313, "unit": "m³"}
